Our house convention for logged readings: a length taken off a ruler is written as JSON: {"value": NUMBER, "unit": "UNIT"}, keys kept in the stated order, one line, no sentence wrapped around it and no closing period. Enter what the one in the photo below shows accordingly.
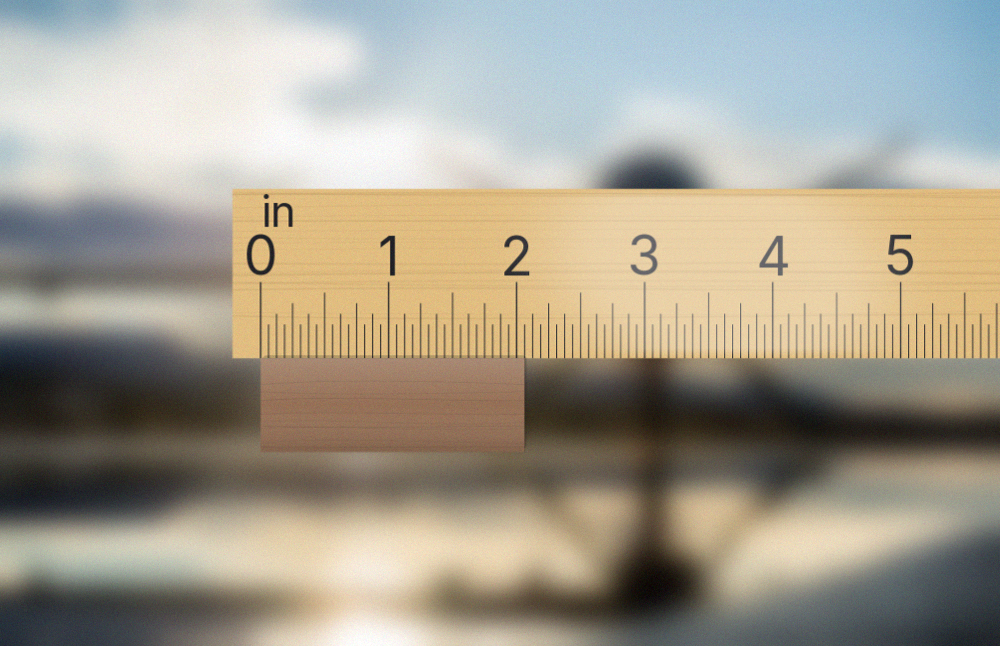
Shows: {"value": 2.0625, "unit": "in"}
